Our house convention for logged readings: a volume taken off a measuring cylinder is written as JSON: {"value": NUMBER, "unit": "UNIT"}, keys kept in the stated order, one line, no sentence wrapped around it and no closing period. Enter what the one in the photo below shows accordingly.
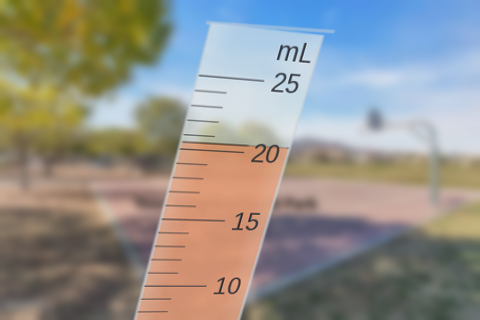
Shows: {"value": 20.5, "unit": "mL"}
